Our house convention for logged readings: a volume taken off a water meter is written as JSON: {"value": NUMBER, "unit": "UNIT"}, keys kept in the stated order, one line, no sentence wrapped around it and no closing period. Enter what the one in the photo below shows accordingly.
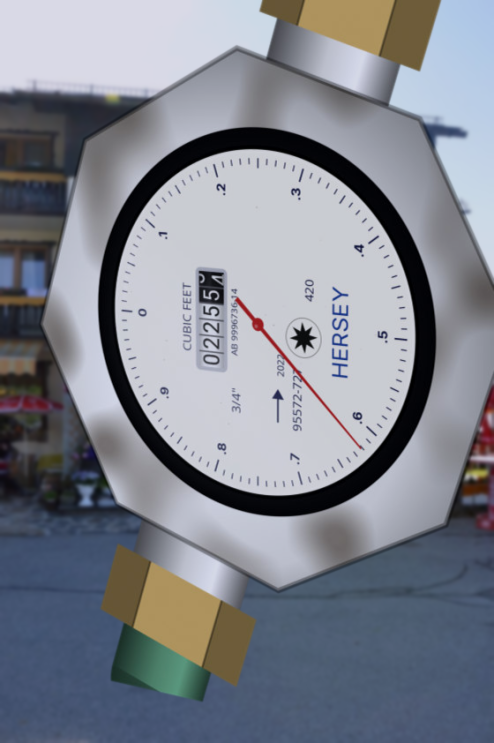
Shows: {"value": 22553.62, "unit": "ft³"}
